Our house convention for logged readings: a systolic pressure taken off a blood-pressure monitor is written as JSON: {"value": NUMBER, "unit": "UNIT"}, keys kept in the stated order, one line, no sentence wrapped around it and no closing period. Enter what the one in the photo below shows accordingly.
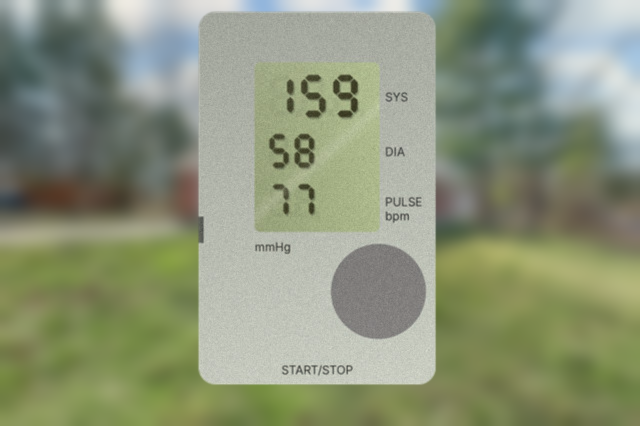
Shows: {"value": 159, "unit": "mmHg"}
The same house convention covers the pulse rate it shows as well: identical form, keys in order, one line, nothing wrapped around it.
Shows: {"value": 77, "unit": "bpm"}
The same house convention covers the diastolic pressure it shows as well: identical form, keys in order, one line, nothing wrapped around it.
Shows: {"value": 58, "unit": "mmHg"}
